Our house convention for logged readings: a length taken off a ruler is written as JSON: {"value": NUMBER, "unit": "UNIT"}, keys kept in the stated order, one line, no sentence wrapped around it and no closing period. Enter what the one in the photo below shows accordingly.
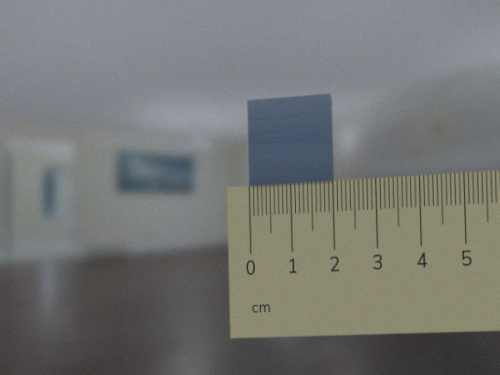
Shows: {"value": 2, "unit": "cm"}
